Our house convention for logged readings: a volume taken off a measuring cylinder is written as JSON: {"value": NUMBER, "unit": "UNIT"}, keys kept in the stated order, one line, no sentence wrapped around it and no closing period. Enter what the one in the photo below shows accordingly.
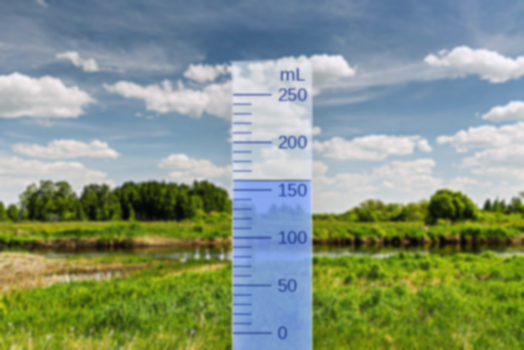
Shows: {"value": 160, "unit": "mL"}
